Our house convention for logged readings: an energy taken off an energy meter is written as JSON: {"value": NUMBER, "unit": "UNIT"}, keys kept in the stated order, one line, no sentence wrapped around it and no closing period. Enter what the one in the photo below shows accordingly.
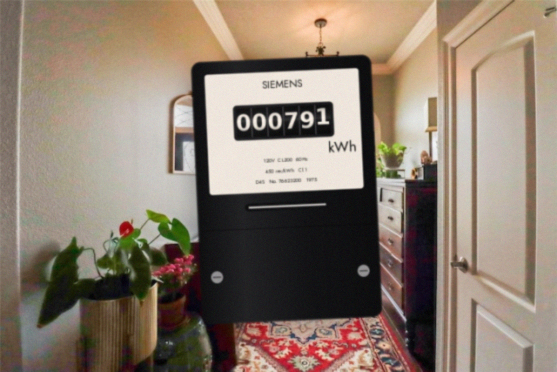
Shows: {"value": 791, "unit": "kWh"}
